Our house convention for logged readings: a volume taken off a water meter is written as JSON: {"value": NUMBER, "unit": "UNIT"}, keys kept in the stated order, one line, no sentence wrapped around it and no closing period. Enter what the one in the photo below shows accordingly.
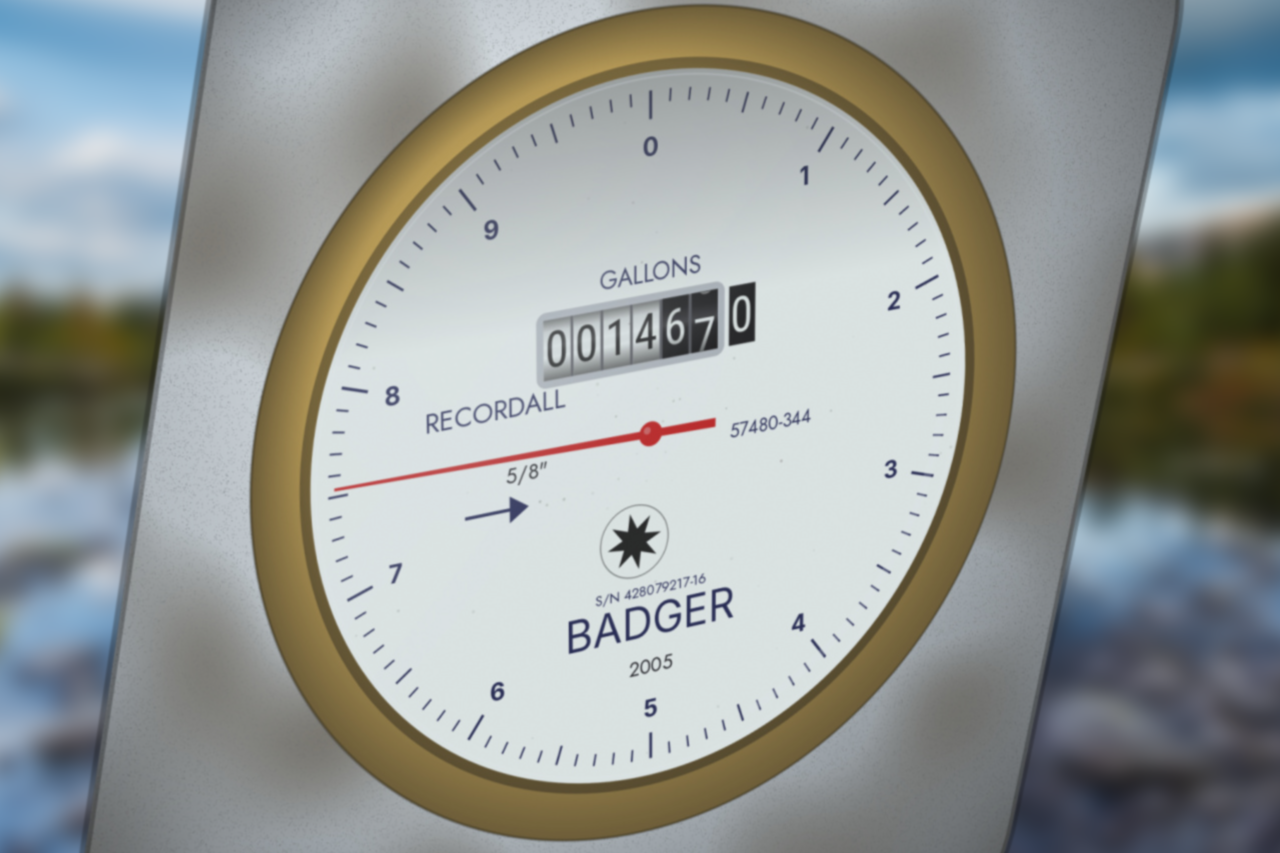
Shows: {"value": 14667.5, "unit": "gal"}
